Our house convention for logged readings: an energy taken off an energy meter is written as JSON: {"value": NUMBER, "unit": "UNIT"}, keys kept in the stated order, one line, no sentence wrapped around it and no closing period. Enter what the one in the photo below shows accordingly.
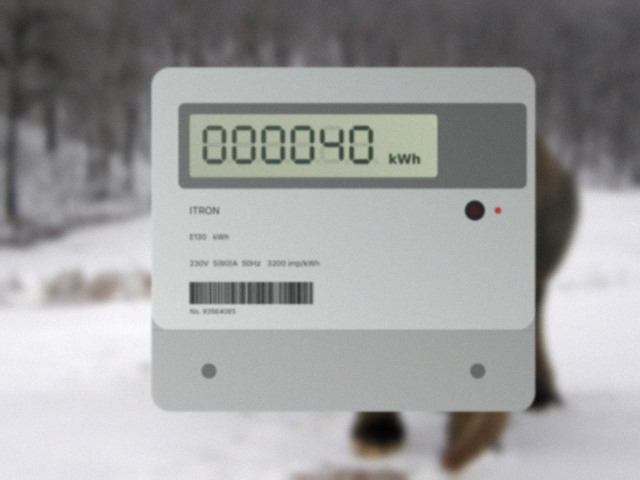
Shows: {"value": 40, "unit": "kWh"}
